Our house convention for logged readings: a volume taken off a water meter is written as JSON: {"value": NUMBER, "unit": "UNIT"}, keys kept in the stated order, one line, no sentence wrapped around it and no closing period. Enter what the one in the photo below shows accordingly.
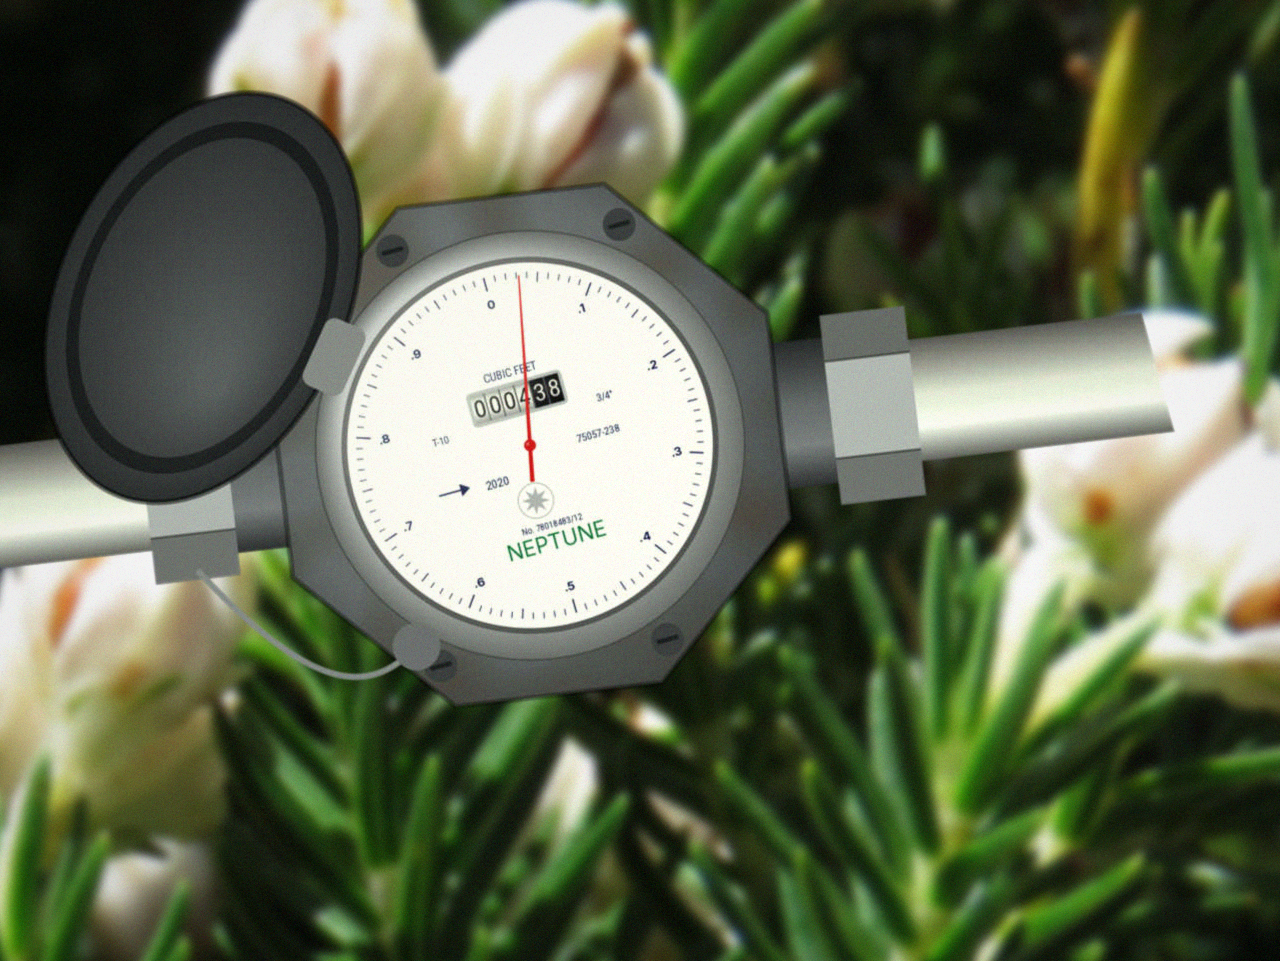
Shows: {"value": 438.03, "unit": "ft³"}
